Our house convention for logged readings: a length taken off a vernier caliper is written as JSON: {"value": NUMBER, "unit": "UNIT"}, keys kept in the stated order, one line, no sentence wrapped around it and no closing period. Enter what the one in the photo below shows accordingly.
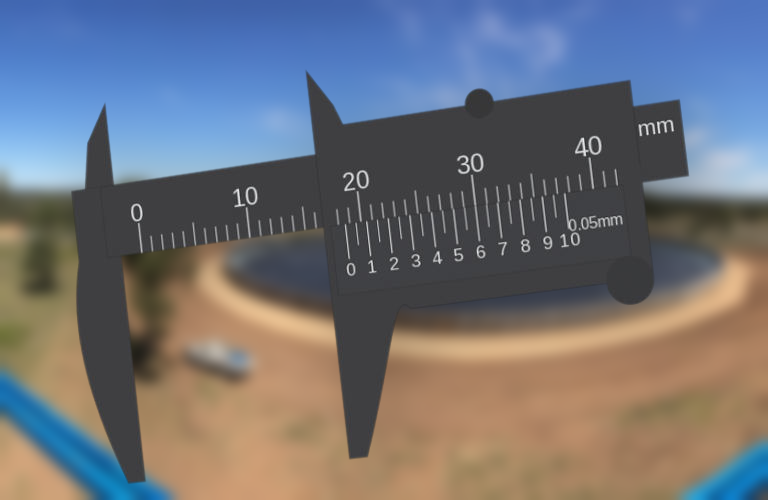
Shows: {"value": 18.6, "unit": "mm"}
